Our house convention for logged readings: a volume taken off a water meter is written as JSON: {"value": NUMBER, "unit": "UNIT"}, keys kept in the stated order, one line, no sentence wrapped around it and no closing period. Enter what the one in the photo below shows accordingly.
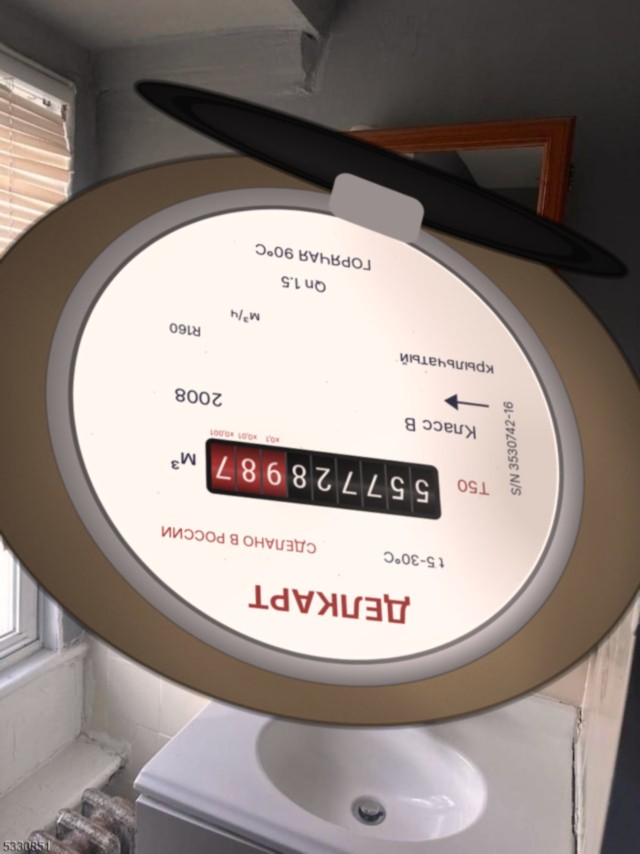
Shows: {"value": 557728.987, "unit": "m³"}
